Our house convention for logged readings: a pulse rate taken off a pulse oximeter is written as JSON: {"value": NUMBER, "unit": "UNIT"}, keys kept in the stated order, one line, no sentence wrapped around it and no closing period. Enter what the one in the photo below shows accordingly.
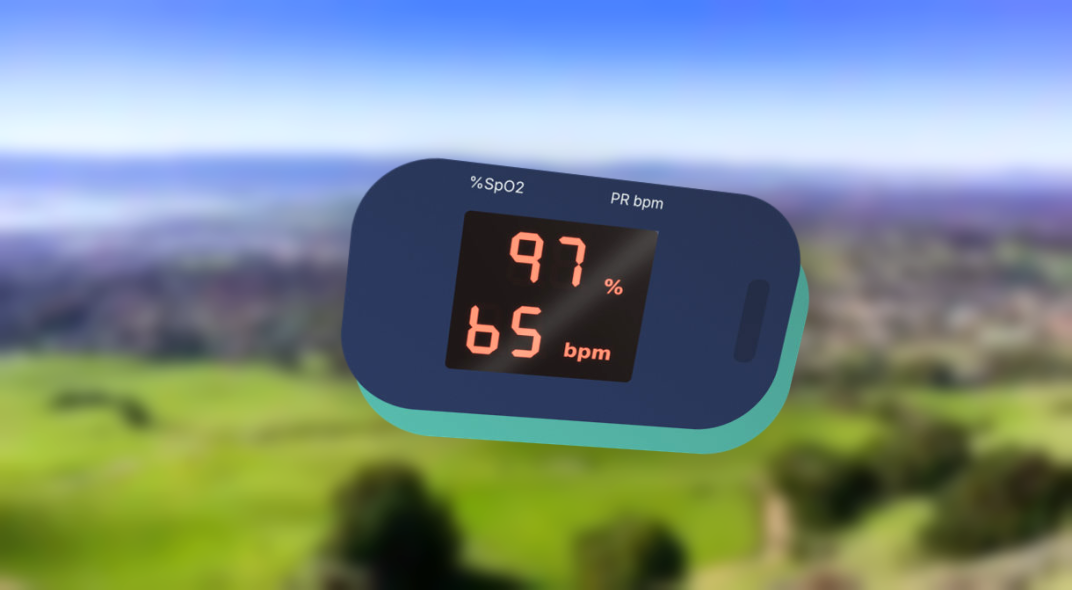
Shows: {"value": 65, "unit": "bpm"}
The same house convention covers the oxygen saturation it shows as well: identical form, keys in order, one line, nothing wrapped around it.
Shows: {"value": 97, "unit": "%"}
